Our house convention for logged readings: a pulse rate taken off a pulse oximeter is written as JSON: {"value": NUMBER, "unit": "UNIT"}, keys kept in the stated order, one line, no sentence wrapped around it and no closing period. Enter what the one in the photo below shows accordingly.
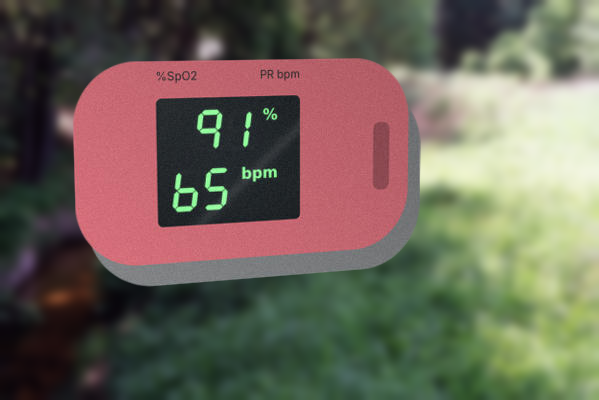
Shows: {"value": 65, "unit": "bpm"}
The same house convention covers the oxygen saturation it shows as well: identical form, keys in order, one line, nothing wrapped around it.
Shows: {"value": 91, "unit": "%"}
